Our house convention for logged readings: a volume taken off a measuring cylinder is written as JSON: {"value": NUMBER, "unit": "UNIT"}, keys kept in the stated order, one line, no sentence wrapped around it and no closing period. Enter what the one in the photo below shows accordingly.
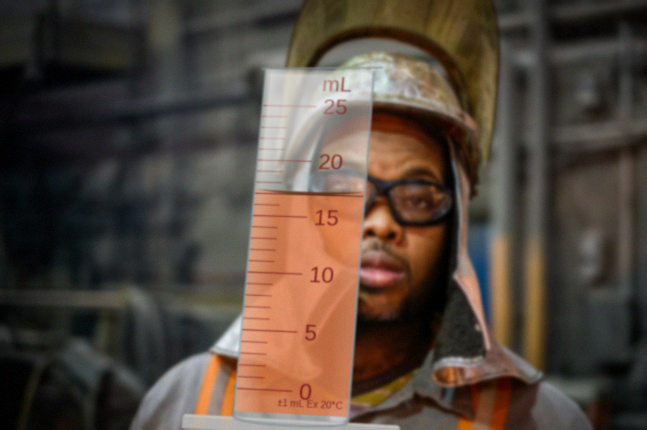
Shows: {"value": 17, "unit": "mL"}
